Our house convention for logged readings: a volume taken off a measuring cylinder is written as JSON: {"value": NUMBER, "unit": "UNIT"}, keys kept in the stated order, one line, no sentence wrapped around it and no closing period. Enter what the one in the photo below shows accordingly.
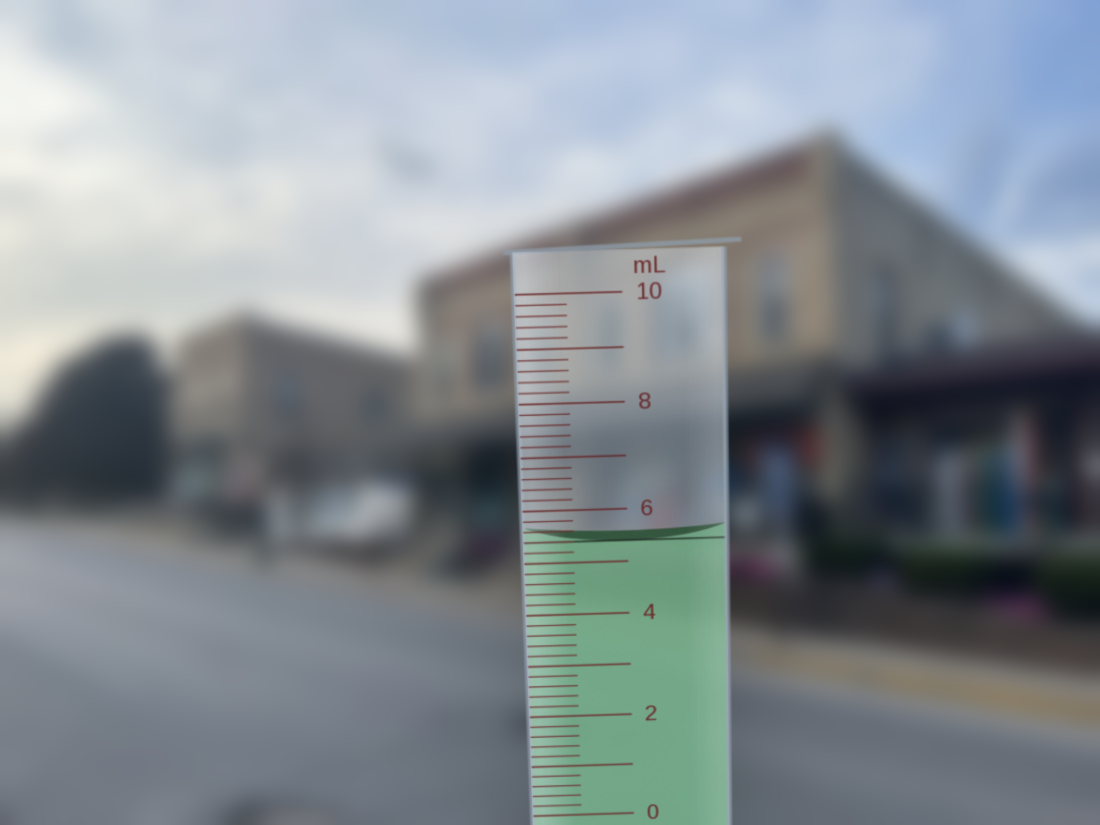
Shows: {"value": 5.4, "unit": "mL"}
